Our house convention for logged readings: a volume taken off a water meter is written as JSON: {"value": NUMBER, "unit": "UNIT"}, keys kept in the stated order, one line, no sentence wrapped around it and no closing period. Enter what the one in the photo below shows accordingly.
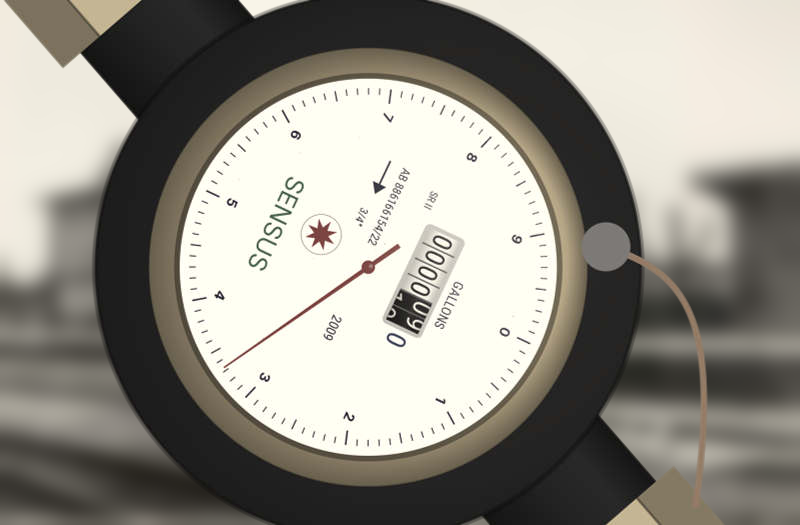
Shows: {"value": 93.3, "unit": "gal"}
